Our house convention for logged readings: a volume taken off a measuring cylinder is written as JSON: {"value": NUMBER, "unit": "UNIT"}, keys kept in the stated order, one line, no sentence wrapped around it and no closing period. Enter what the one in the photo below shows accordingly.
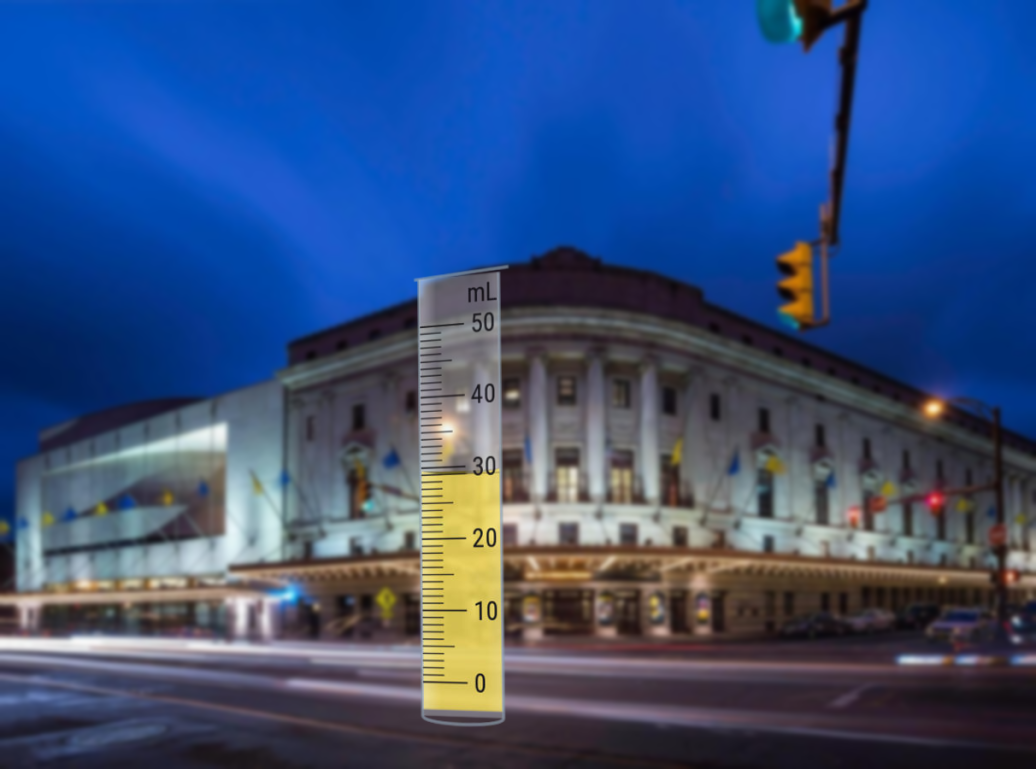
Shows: {"value": 29, "unit": "mL"}
